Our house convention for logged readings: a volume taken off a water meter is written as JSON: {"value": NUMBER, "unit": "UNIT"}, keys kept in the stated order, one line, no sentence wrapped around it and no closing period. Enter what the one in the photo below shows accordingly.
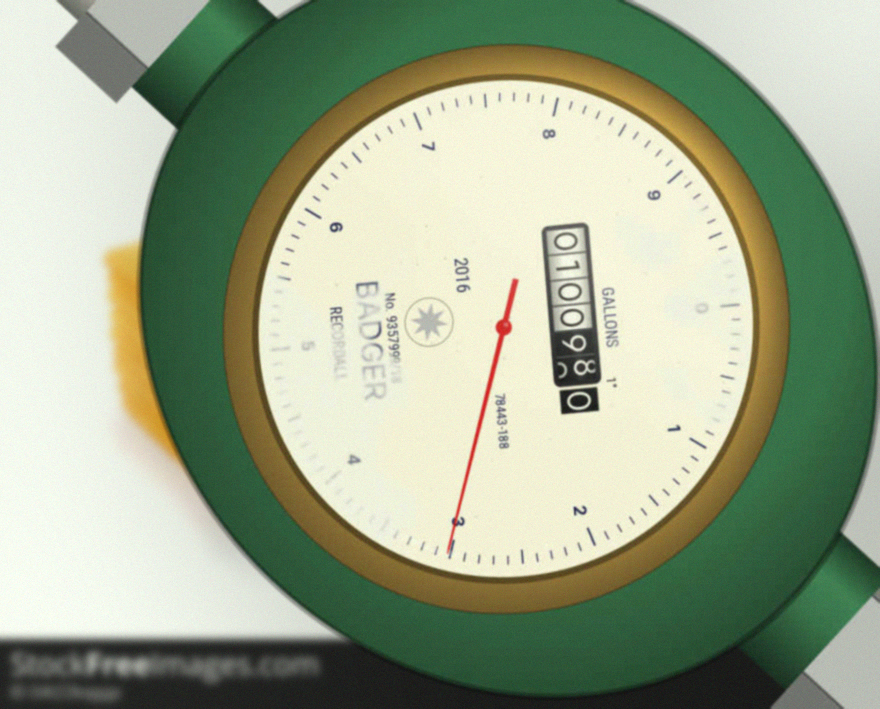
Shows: {"value": 100983.0, "unit": "gal"}
